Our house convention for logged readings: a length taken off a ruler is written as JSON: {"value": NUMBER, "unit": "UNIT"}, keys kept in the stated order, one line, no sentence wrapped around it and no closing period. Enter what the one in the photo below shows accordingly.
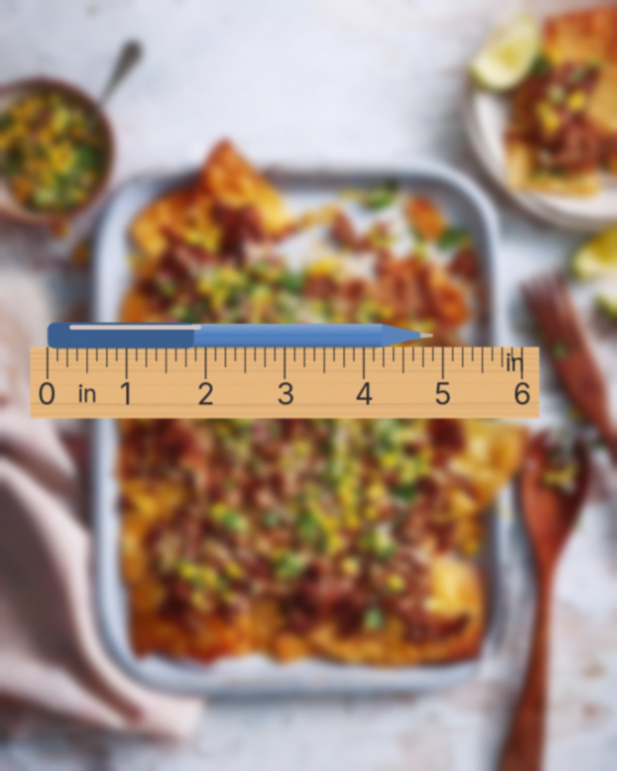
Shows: {"value": 4.875, "unit": "in"}
